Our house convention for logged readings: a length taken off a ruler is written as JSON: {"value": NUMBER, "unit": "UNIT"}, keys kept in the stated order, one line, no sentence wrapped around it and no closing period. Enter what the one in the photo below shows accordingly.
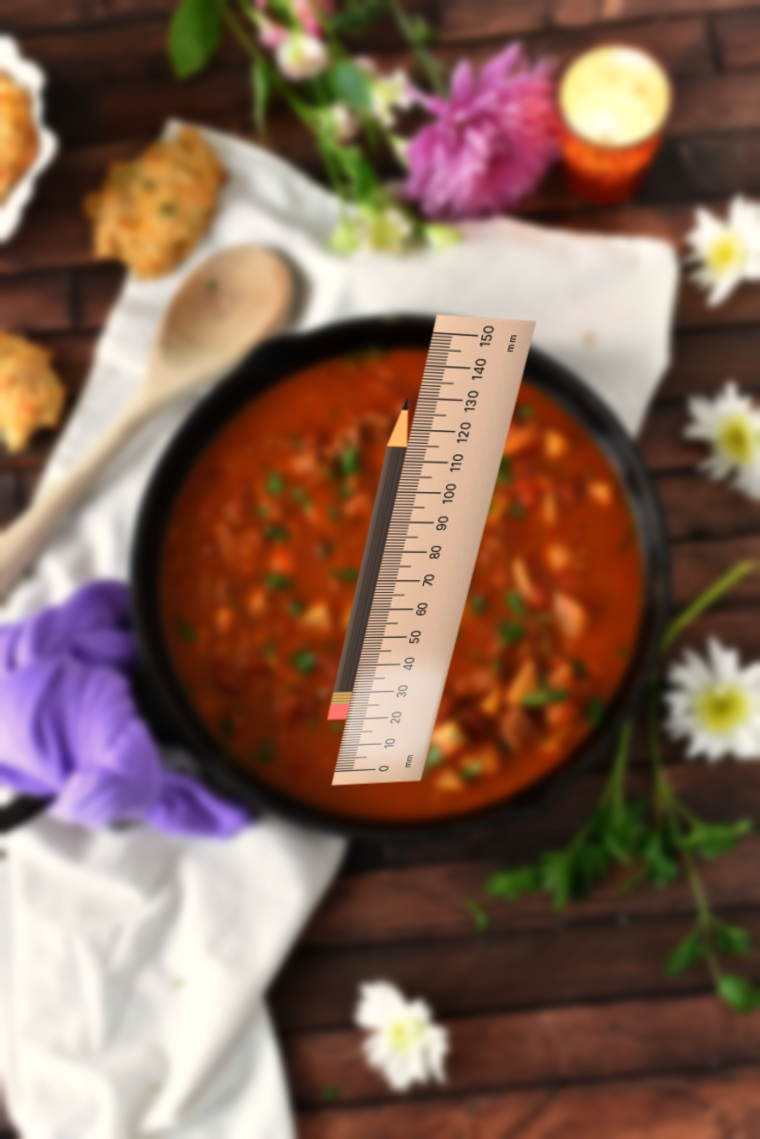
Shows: {"value": 110, "unit": "mm"}
